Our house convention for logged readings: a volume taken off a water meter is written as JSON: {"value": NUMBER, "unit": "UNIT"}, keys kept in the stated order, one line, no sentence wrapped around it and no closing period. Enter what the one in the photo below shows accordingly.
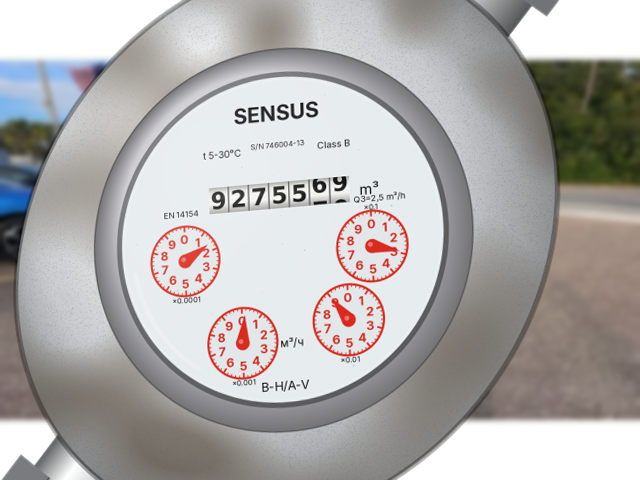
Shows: {"value": 9275569.2901, "unit": "m³"}
